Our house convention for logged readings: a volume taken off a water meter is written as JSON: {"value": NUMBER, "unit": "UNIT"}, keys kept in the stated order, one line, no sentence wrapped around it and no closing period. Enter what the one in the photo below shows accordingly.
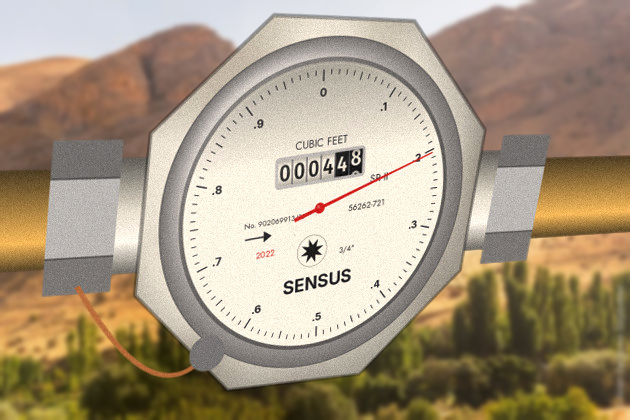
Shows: {"value": 448.20, "unit": "ft³"}
